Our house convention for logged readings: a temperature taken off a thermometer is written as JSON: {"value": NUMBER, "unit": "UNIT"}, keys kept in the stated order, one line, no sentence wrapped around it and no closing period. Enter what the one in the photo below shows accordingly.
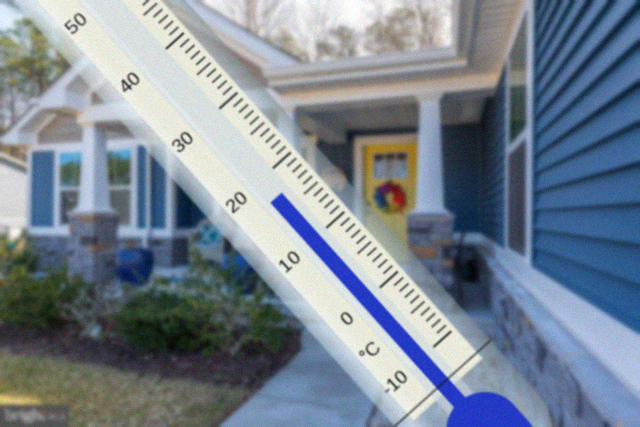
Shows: {"value": 17, "unit": "°C"}
